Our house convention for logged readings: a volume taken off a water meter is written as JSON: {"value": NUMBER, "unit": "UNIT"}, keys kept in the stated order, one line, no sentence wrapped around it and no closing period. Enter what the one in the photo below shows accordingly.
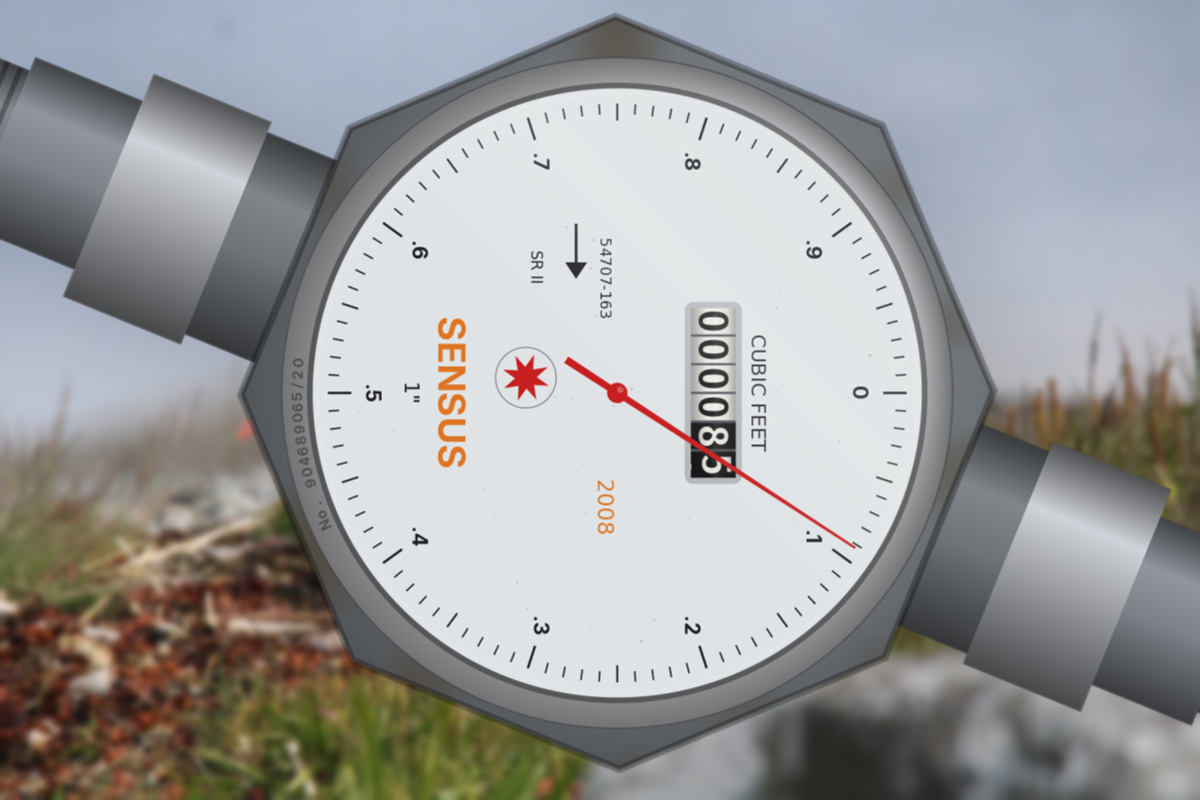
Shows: {"value": 85.09, "unit": "ft³"}
